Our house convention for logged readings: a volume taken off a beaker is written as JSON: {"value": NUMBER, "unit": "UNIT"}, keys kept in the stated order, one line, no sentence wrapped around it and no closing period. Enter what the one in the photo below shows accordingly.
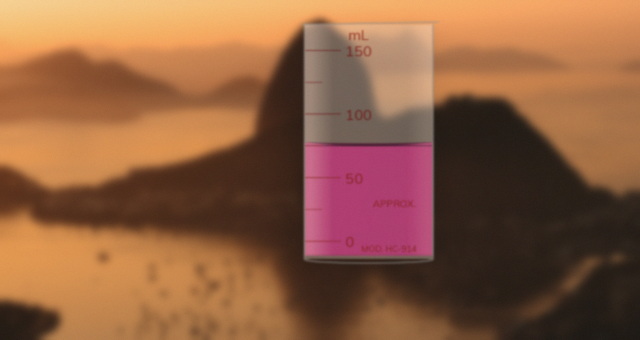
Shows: {"value": 75, "unit": "mL"}
